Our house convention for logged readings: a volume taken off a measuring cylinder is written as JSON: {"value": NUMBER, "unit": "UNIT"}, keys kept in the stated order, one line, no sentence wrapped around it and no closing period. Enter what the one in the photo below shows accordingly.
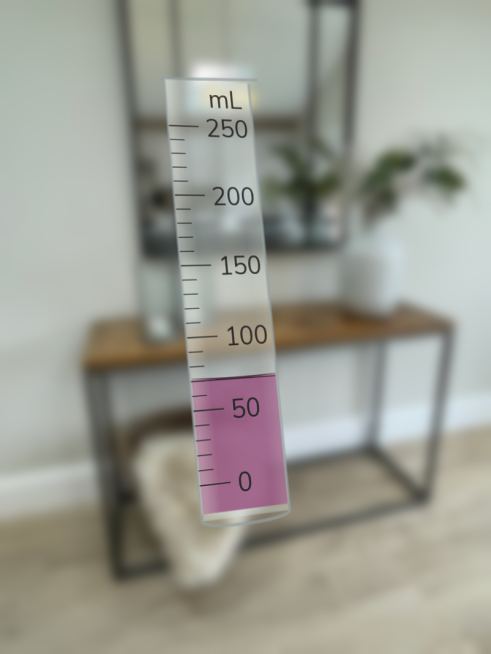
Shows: {"value": 70, "unit": "mL"}
